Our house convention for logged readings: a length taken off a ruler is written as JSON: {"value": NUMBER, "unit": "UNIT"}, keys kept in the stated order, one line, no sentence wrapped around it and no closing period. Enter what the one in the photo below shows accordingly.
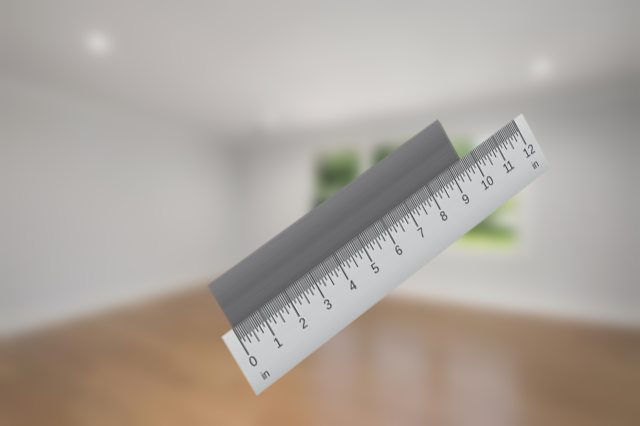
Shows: {"value": 9.5, "unit": "in"}
